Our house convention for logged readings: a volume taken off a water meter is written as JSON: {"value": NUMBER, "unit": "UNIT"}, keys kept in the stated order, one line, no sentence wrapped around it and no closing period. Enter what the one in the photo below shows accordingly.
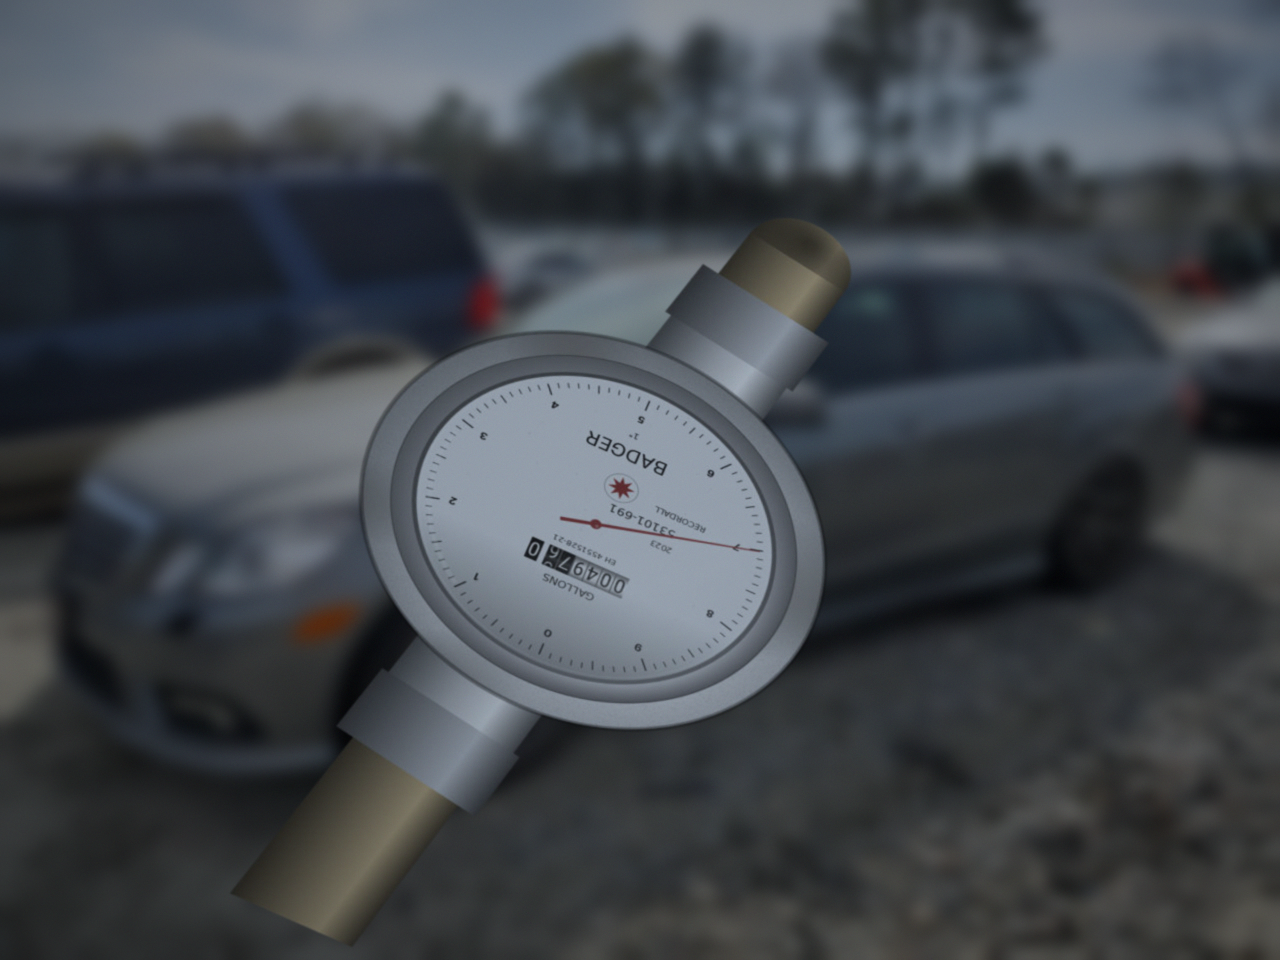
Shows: {"value": 49757.0, "unit": "gal"}
